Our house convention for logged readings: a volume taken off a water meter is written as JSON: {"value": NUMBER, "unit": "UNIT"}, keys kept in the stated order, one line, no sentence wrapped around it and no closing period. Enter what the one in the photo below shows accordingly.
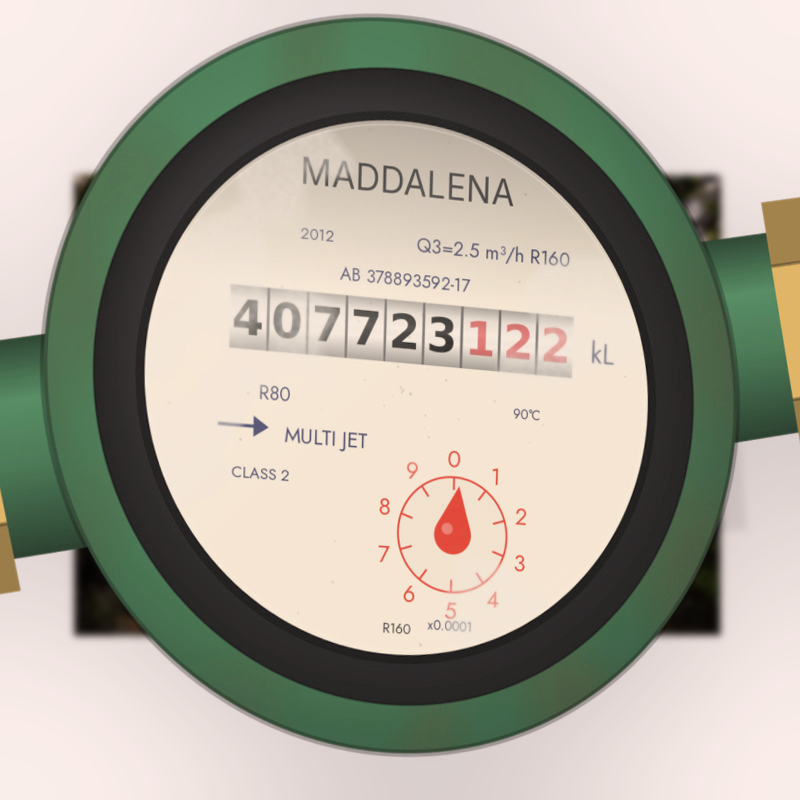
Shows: {"value": 407723.1220, "unit": "kL"}
